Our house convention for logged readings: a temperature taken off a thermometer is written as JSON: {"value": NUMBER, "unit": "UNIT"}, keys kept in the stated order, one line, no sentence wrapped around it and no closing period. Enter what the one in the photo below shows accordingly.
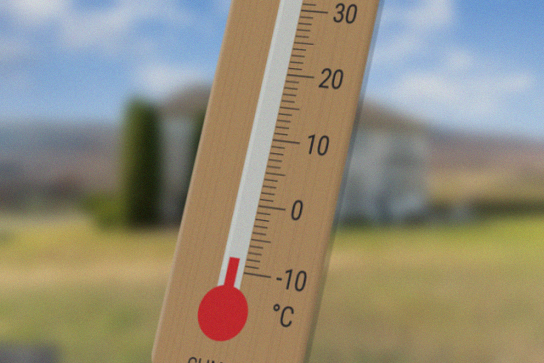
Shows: {"value": -8, "unit": "°C"}
